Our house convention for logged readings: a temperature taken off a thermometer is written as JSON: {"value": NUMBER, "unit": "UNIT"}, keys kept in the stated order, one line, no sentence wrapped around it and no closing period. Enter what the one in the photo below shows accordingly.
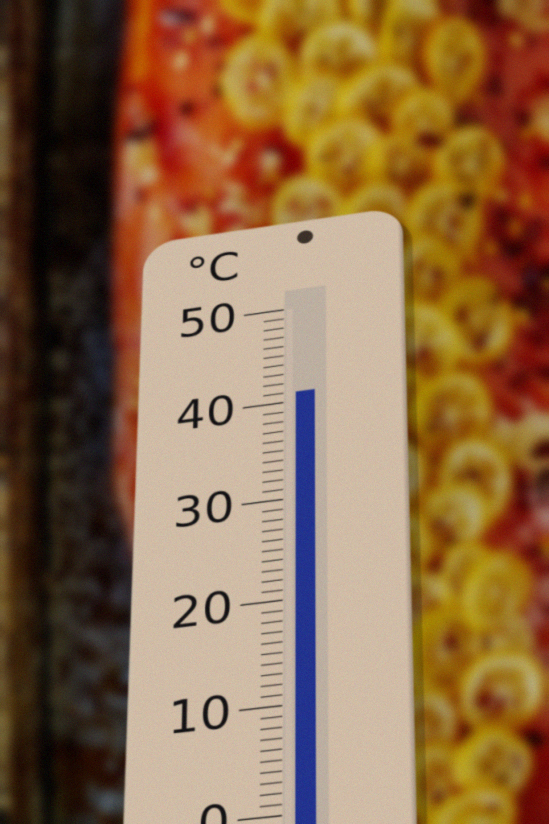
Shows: {"value": 41, "unit": "°C"}
